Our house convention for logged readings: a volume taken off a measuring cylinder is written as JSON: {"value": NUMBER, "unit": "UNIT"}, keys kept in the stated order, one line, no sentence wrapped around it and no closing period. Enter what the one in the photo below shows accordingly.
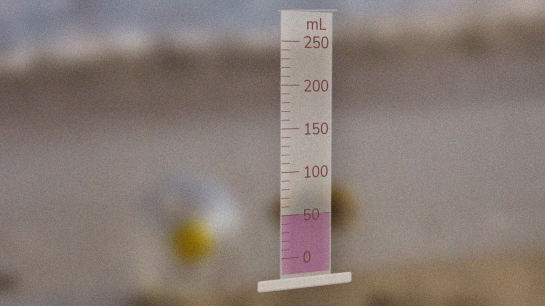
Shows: {"value": 50, "unit": "mL"}
